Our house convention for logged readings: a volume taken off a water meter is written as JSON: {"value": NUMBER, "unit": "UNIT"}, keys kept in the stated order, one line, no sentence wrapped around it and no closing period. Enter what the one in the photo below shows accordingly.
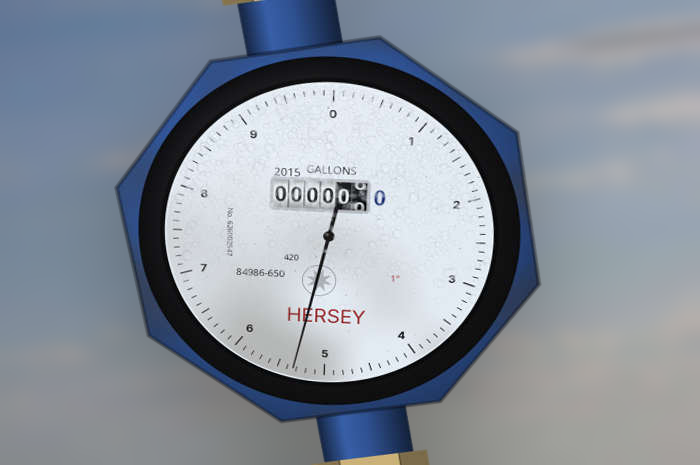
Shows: {"value": 85.3, "unit": "gal"}
